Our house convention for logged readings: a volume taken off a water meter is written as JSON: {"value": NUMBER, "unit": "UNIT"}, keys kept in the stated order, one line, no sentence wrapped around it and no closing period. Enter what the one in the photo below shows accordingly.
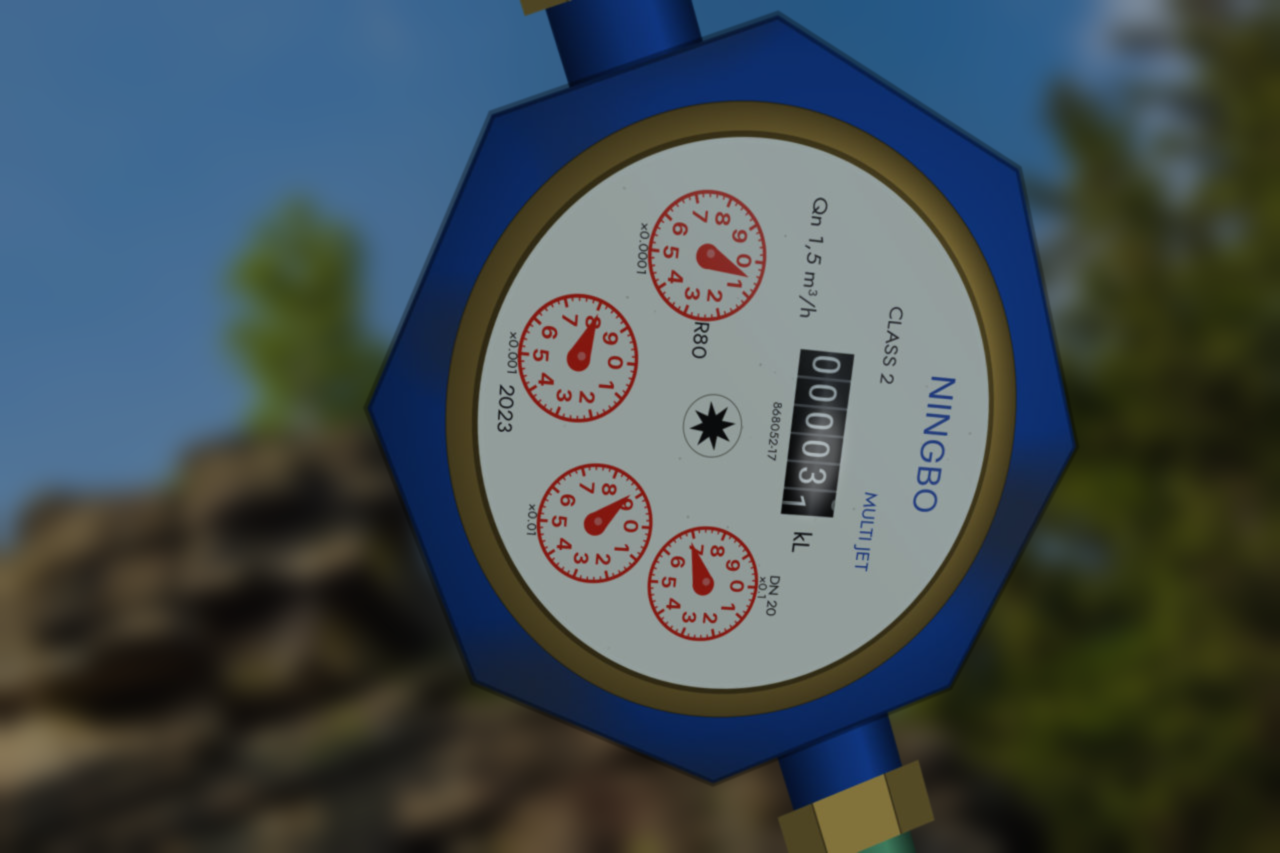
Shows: {"value": 30.6880, "unit": "kL"}
